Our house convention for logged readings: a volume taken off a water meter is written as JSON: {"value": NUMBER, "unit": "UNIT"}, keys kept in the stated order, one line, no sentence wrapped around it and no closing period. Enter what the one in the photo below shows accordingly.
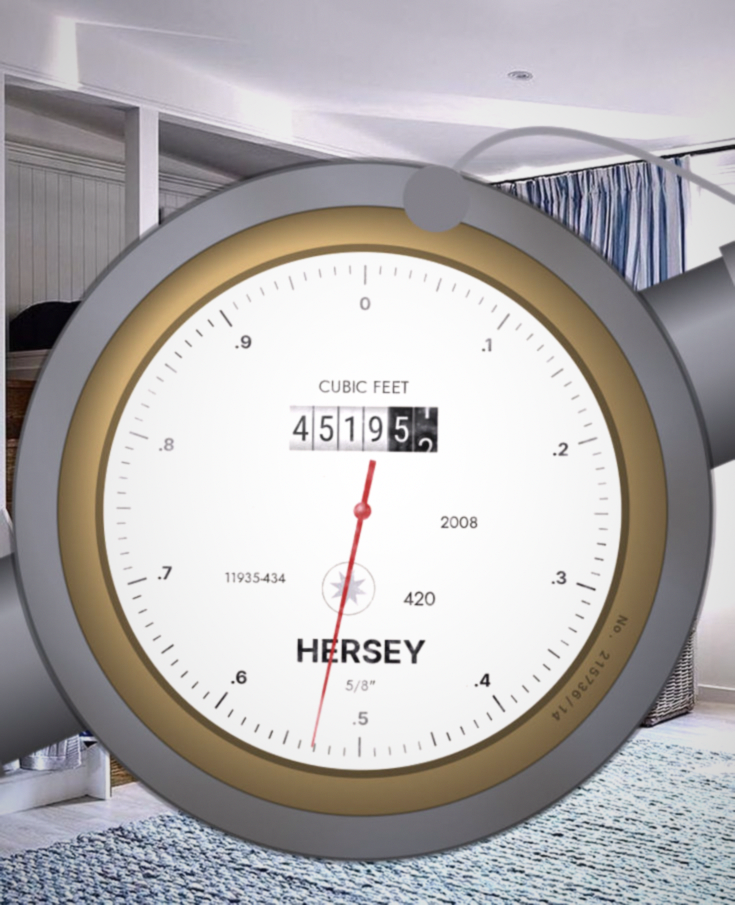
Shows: {"value": 451951.53, "unit": "ft³"}
